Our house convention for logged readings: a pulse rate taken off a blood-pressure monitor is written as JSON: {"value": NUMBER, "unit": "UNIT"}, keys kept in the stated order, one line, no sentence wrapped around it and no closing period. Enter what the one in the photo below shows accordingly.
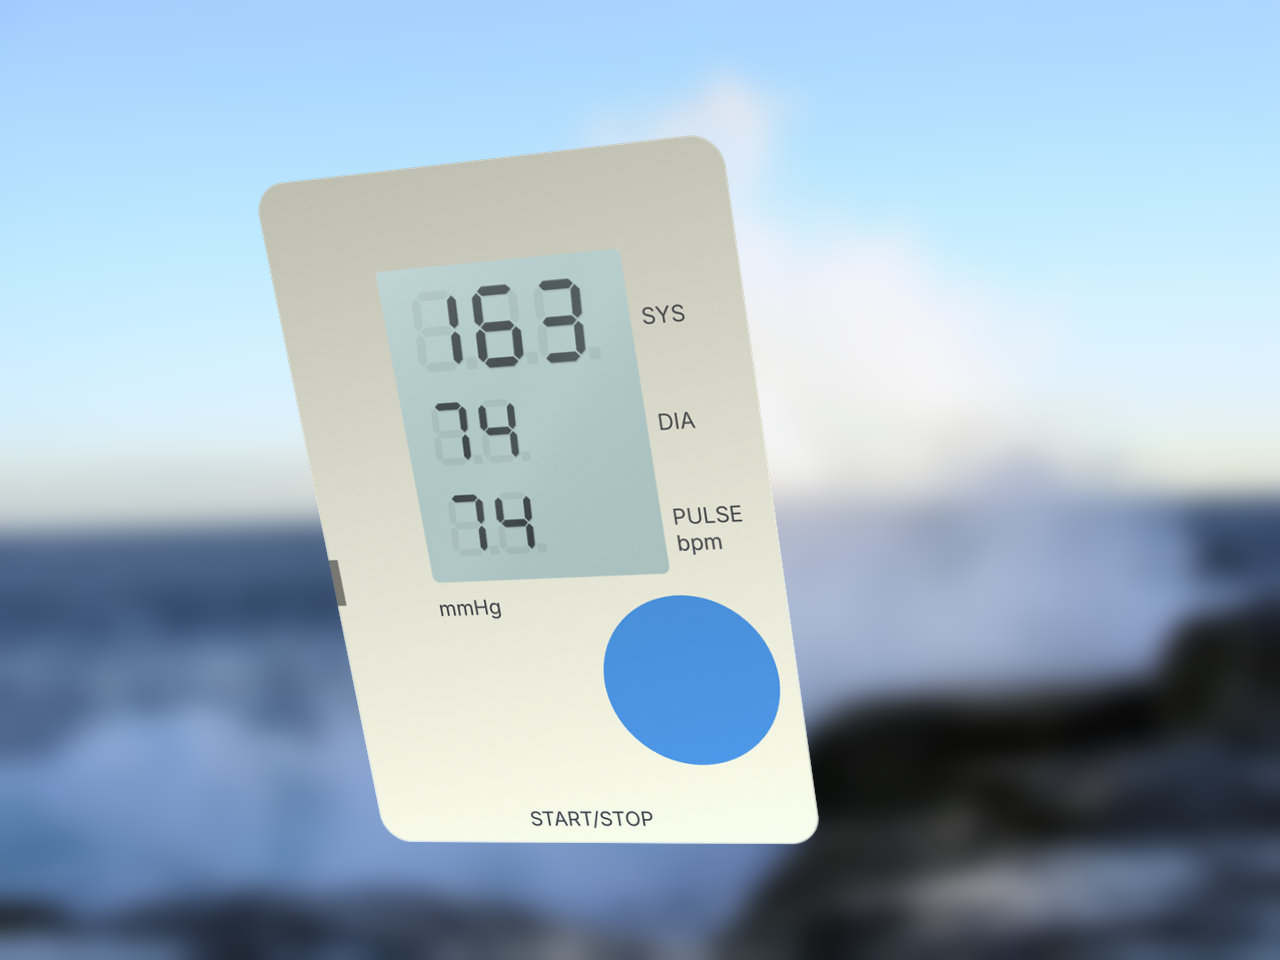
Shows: {"value": 74, "unit": "bpm"}
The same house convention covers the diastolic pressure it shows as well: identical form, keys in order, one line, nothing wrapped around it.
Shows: {"value": 74, "unit": "mmHg"}
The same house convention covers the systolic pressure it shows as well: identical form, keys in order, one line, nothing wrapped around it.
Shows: {"value": 163, "unit": "mmHg"}
